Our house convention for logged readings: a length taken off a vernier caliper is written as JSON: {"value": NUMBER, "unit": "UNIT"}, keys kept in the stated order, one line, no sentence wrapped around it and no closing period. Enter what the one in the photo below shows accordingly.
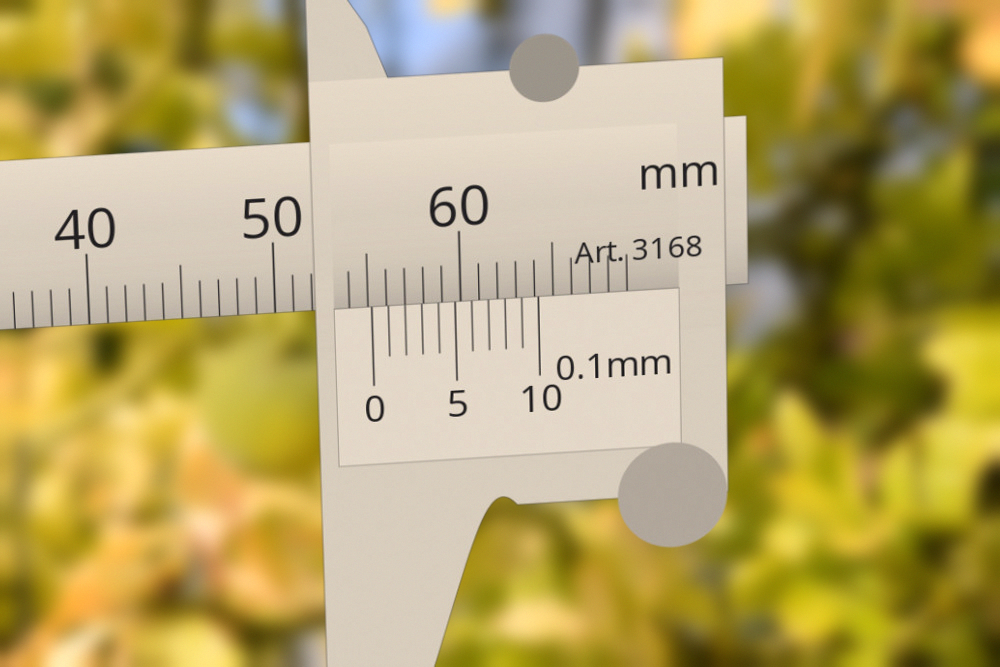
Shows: {"value": 55.2, "unit": "mm"}
